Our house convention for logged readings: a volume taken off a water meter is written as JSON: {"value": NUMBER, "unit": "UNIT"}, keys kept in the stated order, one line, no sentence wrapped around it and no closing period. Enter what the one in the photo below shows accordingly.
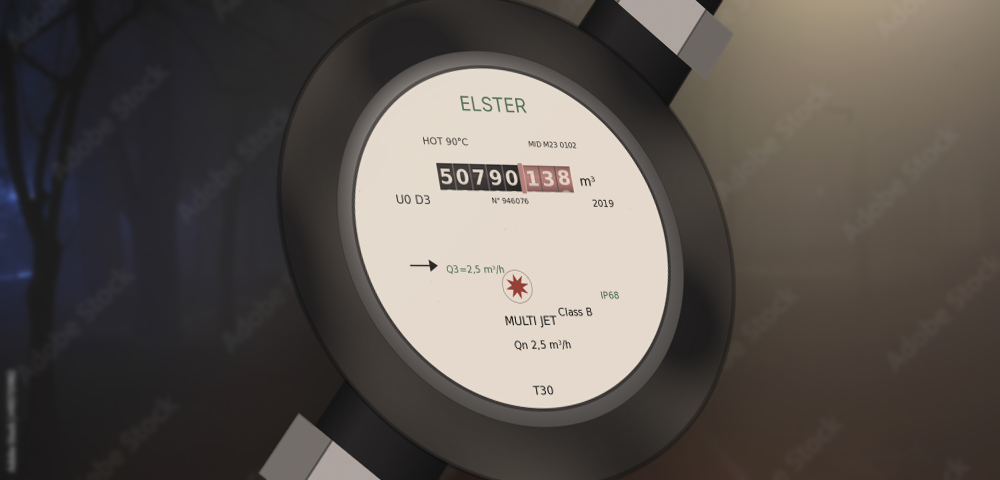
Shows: {"value": 50790.138, "unit": "m³"}
